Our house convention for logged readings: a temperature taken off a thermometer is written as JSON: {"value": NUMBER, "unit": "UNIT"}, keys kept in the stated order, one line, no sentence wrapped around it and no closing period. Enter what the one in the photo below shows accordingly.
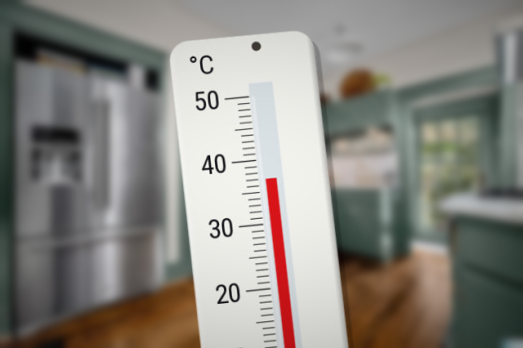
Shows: {"value": 37, "unit": "°C"}
